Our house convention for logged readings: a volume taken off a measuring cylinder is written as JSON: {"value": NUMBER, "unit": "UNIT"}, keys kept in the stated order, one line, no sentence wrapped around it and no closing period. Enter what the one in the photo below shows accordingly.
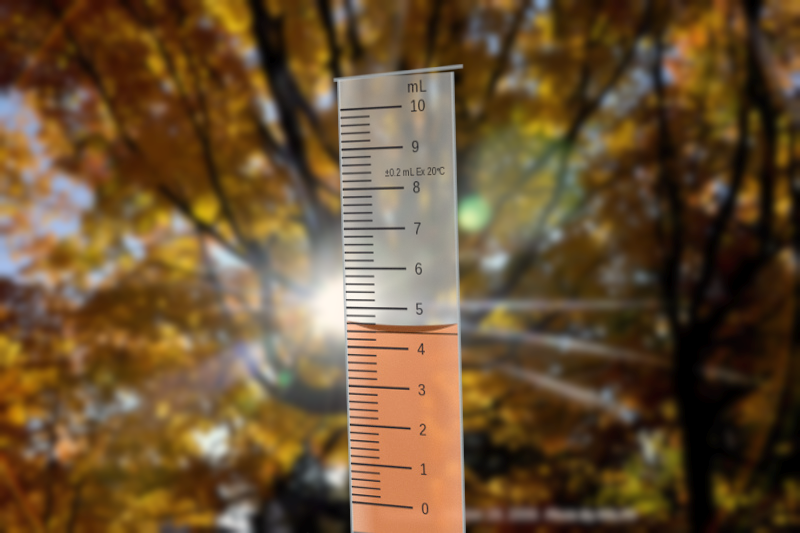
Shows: {"value": 4.4, "unit": "mL"}
